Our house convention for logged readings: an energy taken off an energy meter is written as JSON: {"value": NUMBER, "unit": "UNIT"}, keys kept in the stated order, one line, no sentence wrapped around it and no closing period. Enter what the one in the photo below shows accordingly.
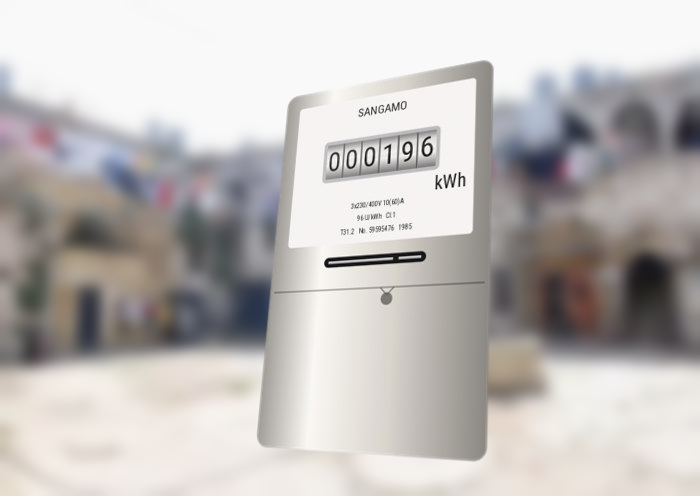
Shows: {"value": 196, "unit": "kWh"}
